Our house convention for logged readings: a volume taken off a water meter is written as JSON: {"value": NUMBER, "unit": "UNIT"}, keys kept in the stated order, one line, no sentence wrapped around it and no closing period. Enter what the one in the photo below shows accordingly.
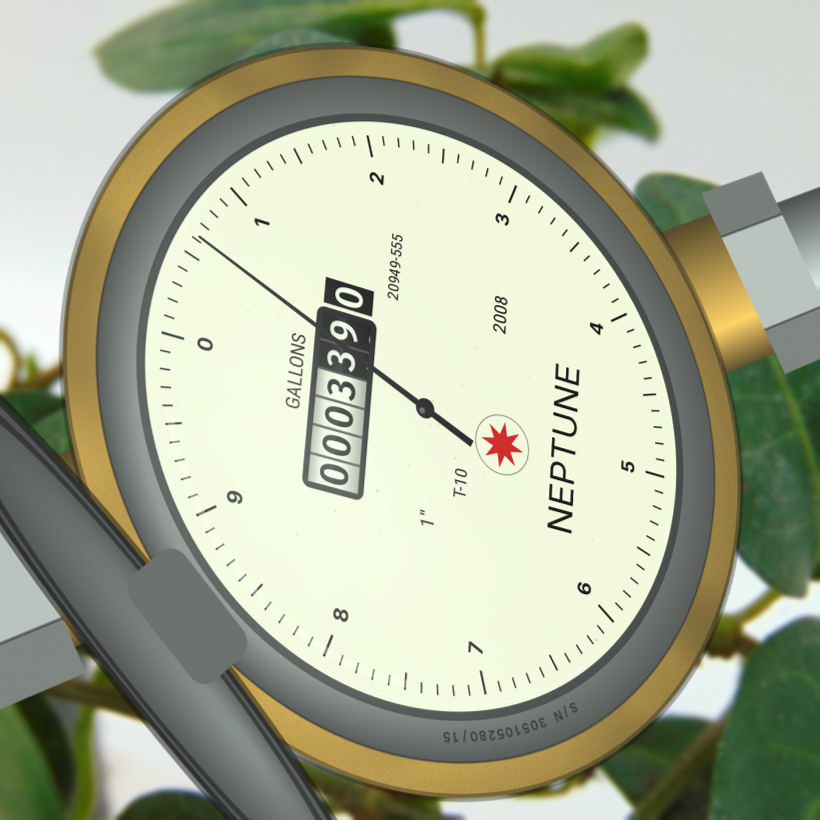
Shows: {"value": 3390.6, "unit": "gal"}
